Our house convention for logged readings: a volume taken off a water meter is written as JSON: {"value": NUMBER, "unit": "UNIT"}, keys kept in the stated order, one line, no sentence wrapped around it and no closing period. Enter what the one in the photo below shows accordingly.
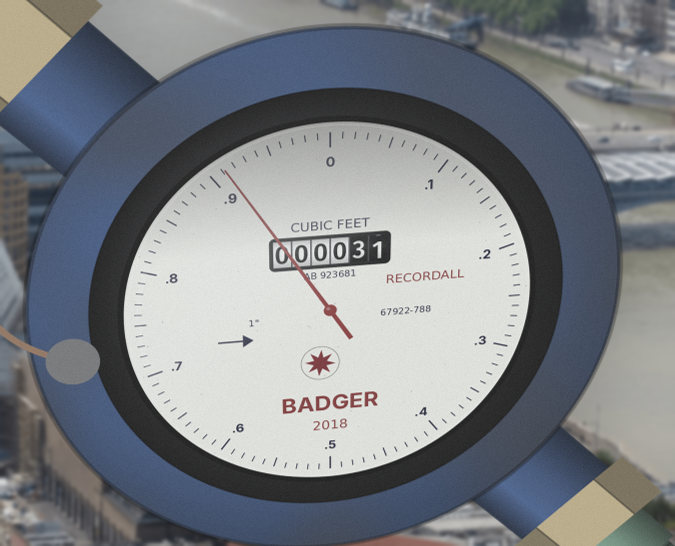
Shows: {"value": 30.91, "unit": "ft³"}
